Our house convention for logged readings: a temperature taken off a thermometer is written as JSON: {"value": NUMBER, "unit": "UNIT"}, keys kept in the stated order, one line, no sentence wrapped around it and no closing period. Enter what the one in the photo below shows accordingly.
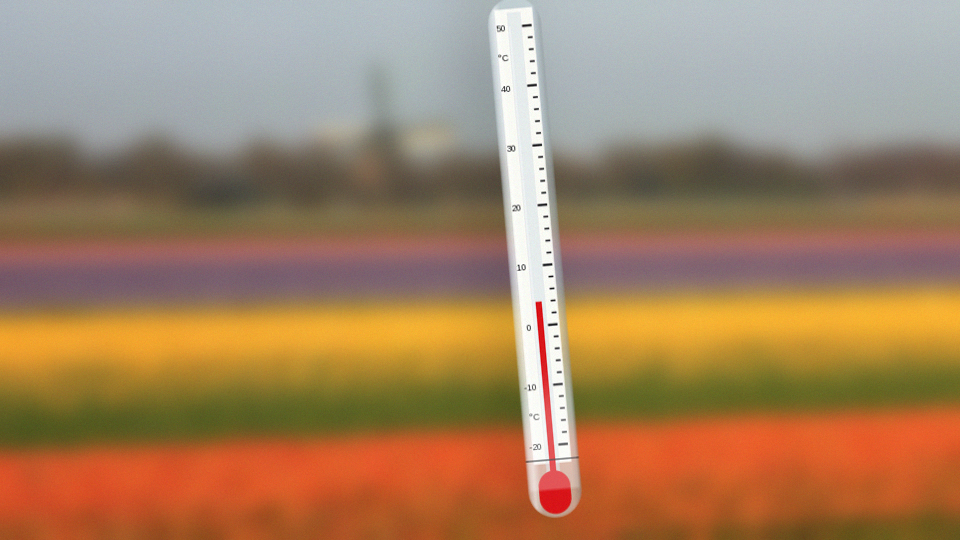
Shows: {"value": 4, "unit": "°C"}
